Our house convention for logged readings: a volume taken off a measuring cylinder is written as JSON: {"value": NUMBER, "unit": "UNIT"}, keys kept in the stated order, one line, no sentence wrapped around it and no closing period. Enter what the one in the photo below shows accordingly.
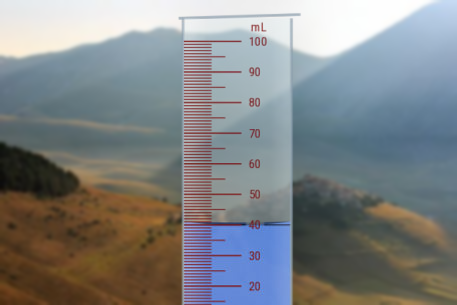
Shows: {"value": 40, "unit": "mL"}
